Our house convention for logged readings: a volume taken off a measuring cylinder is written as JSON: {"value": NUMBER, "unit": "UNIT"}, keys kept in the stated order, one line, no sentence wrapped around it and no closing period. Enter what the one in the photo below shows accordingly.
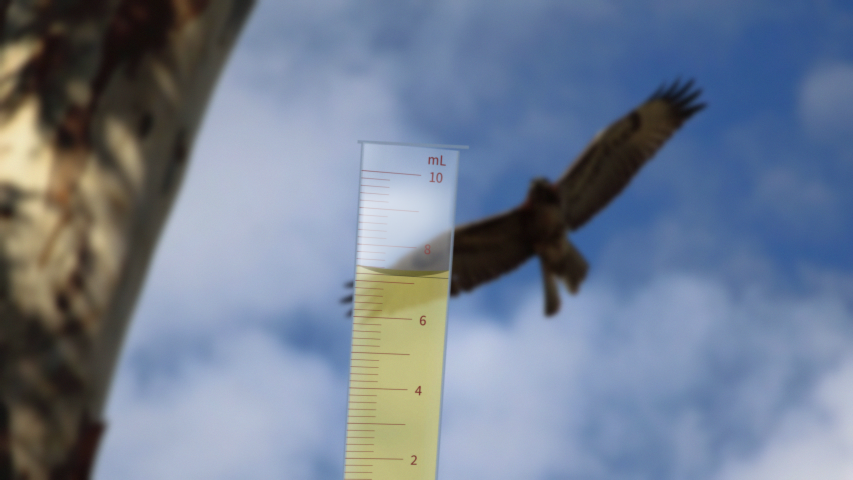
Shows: {"value": 7.2, "unit": "mL"}
